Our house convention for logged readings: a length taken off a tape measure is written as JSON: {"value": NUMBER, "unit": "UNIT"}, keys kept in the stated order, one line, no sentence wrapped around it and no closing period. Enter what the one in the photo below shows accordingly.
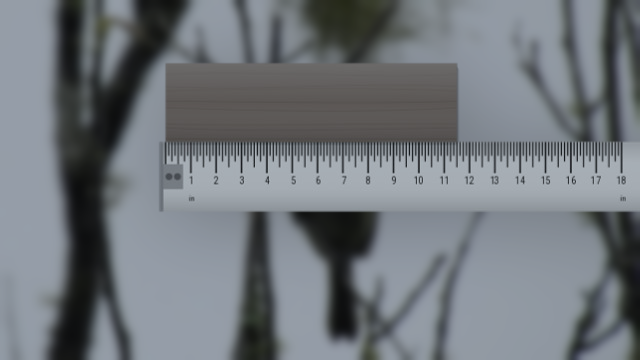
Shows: {"value": 11.5, "unit": "in"}
